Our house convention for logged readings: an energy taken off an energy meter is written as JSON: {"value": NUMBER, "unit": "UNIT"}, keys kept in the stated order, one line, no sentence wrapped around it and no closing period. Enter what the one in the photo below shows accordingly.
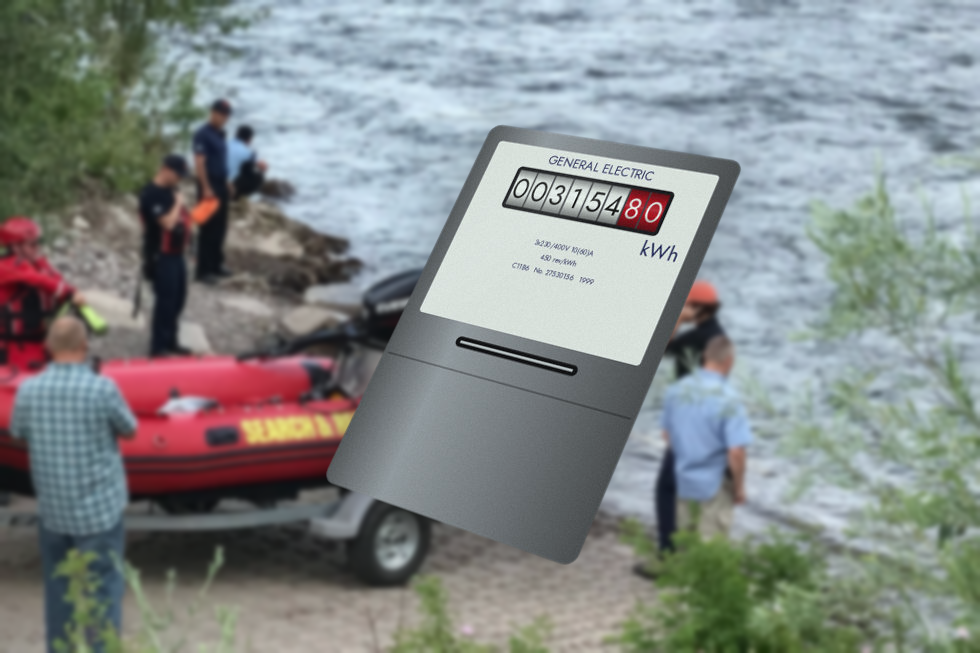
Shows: {"value": 3154.80, "unit": "kWh"}
